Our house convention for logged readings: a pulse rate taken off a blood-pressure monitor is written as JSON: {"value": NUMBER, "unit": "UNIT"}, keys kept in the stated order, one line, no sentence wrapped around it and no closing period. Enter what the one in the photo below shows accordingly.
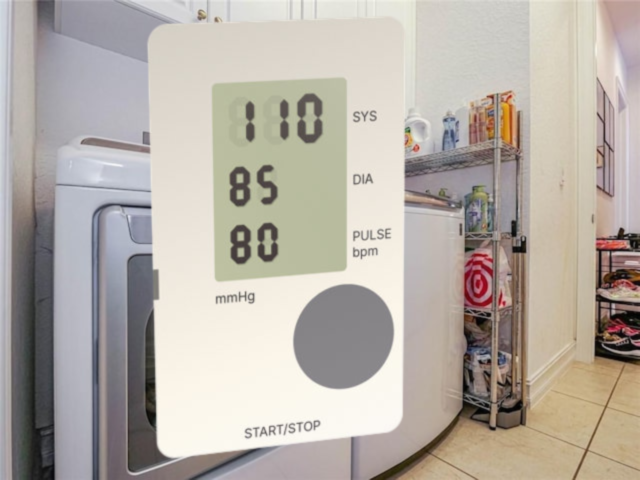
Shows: {"value": 80, "unit": "bpm"}
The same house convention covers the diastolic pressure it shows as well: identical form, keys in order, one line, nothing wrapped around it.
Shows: {"value": 85, "unit": "mmHg"}
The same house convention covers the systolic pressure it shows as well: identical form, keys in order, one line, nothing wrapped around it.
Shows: {"value": 110, "unit": "mmHg"}
